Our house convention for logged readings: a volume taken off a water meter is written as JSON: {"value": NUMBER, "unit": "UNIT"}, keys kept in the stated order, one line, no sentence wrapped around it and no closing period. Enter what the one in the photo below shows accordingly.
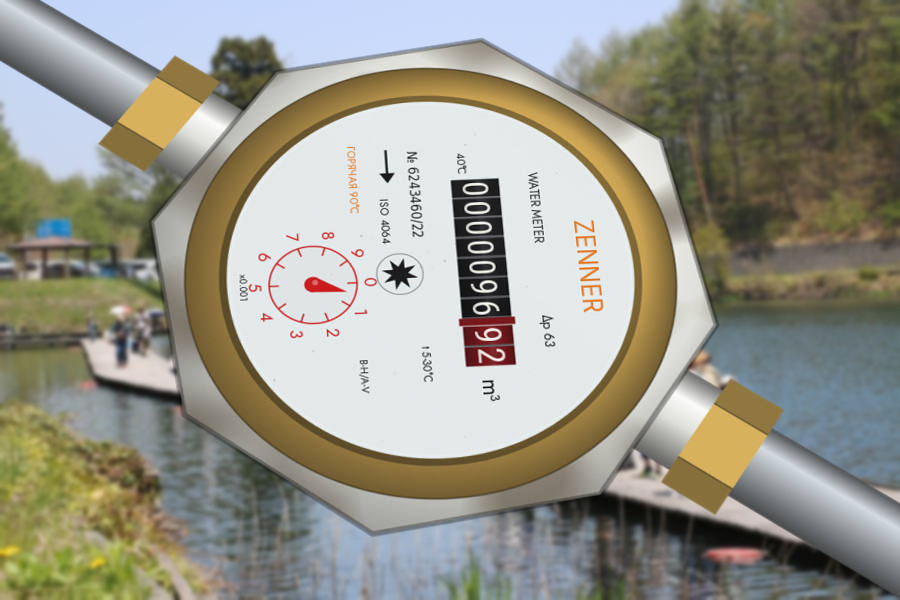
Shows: {"value": 96.920, "unit": "m³"}
